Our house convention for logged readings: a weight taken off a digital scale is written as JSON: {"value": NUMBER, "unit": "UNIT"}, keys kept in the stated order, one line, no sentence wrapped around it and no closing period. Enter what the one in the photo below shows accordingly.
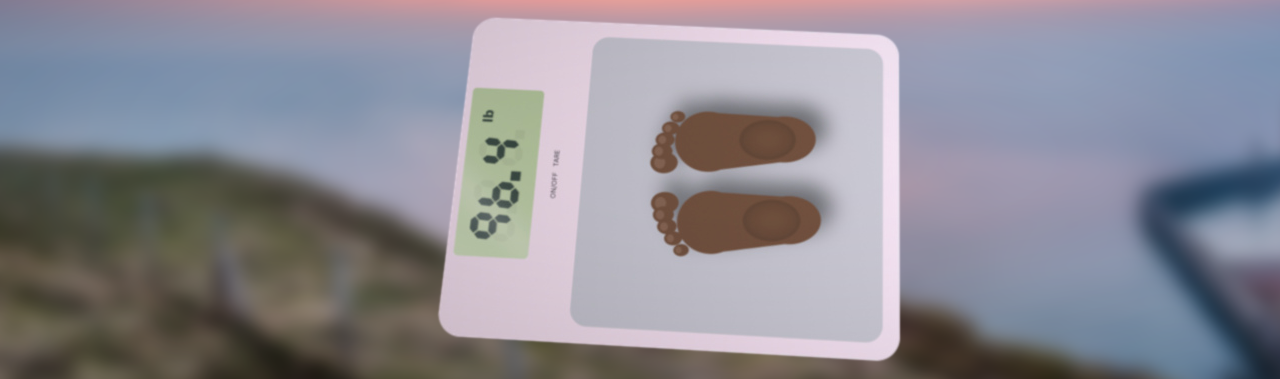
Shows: {"value": 96.4, "unit": "lb"}
